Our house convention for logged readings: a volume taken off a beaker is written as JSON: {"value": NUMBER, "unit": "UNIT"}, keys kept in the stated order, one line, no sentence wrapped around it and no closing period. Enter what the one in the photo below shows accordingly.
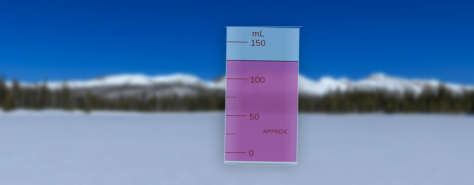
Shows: {"value": 125, "unit": "mL"}
